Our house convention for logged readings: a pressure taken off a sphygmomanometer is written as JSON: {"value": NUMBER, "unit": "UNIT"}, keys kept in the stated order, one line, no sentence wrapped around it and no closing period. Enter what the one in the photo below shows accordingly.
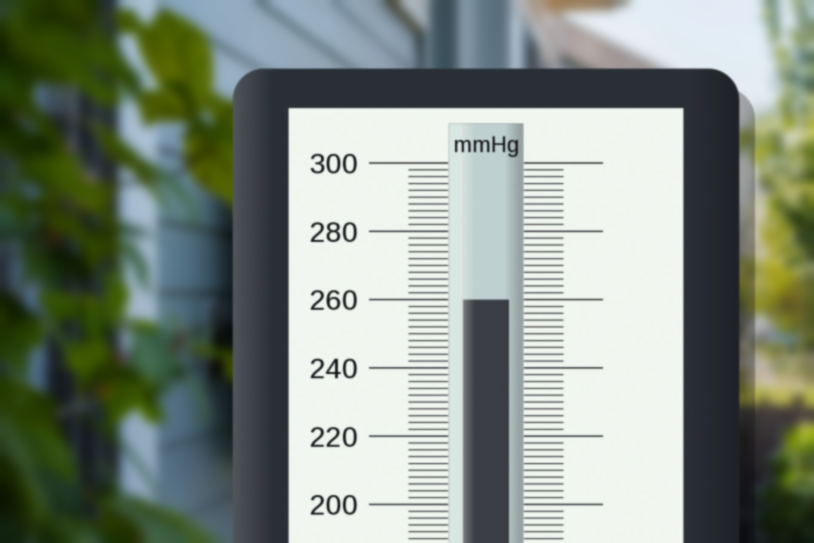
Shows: {"value": 260, "unit": "mmHg"}
